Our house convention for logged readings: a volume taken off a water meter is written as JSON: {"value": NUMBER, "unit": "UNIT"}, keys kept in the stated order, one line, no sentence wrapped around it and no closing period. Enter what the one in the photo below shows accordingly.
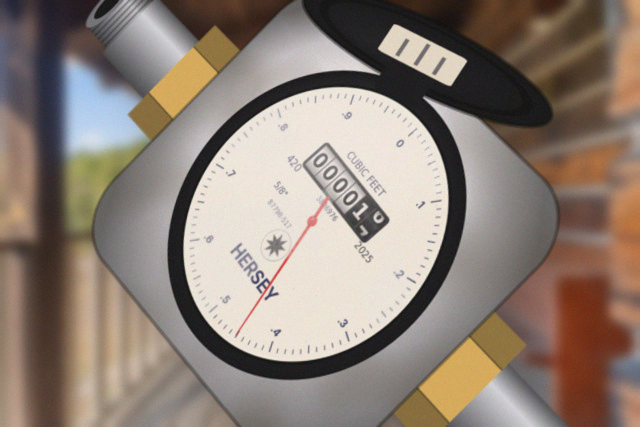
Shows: {"value": 16.45, "unit": "ft³"}
